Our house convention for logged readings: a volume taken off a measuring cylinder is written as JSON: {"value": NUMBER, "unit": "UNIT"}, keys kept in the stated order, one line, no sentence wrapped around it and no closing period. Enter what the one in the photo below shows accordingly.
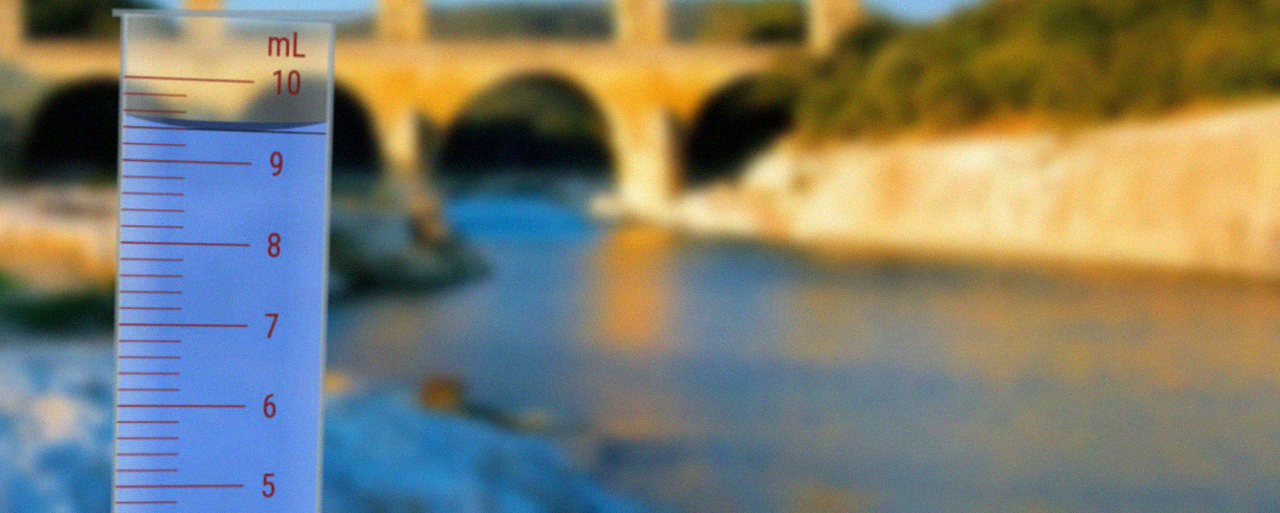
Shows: {"value": 9.4, "unit": "mL"}
